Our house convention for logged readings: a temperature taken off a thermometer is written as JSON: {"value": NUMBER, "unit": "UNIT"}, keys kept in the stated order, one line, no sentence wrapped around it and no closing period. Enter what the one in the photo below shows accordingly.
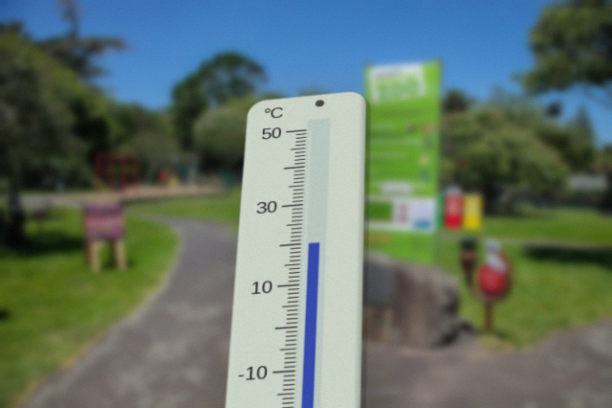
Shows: {"value": 20, "unit": "°C"}
